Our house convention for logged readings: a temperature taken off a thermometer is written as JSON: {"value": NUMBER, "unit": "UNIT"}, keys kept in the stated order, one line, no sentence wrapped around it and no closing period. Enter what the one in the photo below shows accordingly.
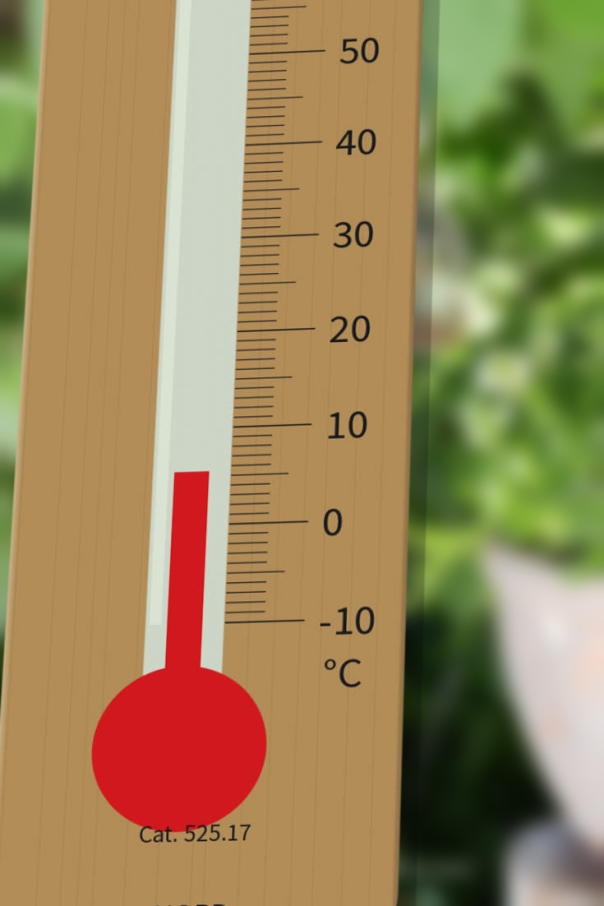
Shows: {"value": 5.5, "unit": "°C"}
